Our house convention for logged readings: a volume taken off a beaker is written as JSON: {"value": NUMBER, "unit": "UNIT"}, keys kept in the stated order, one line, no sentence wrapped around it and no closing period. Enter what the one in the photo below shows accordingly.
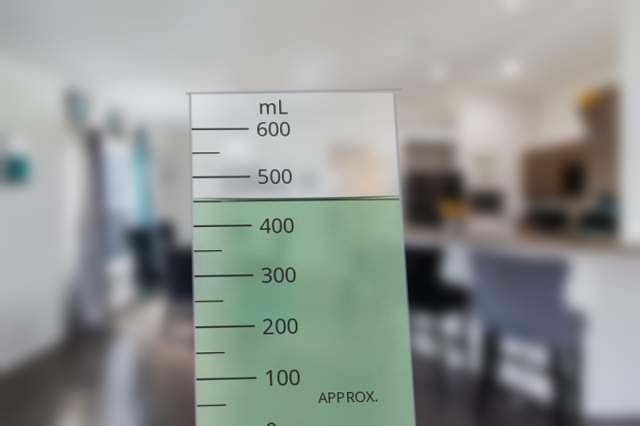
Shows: {"value": 450, "unit": "mL"}
